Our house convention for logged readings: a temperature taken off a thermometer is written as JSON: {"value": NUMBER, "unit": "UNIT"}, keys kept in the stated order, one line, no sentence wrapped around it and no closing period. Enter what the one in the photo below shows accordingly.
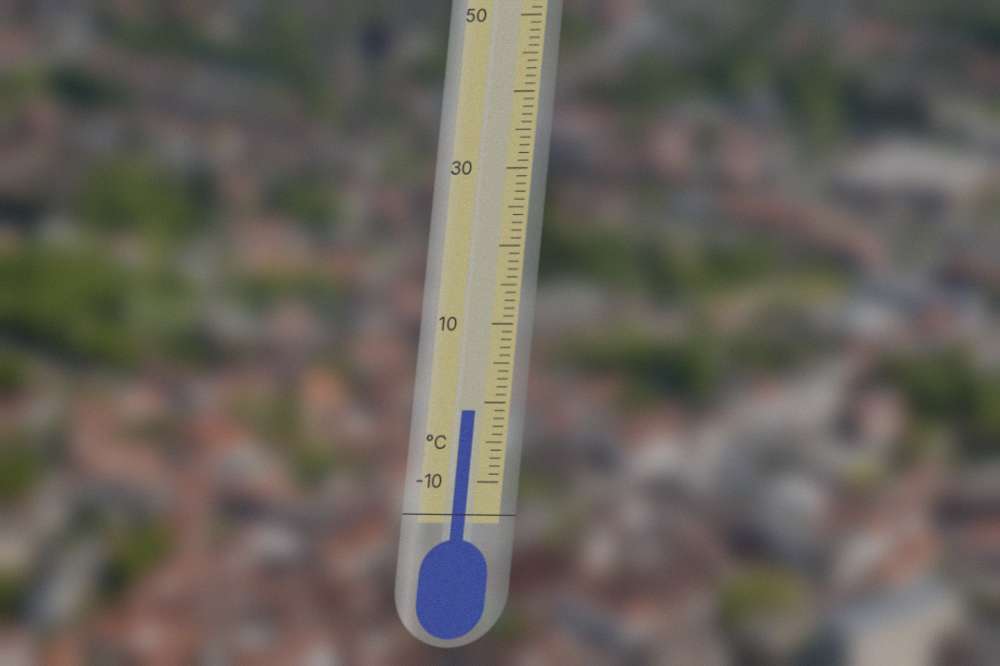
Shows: {"value": -1, "unit": "°C"}
